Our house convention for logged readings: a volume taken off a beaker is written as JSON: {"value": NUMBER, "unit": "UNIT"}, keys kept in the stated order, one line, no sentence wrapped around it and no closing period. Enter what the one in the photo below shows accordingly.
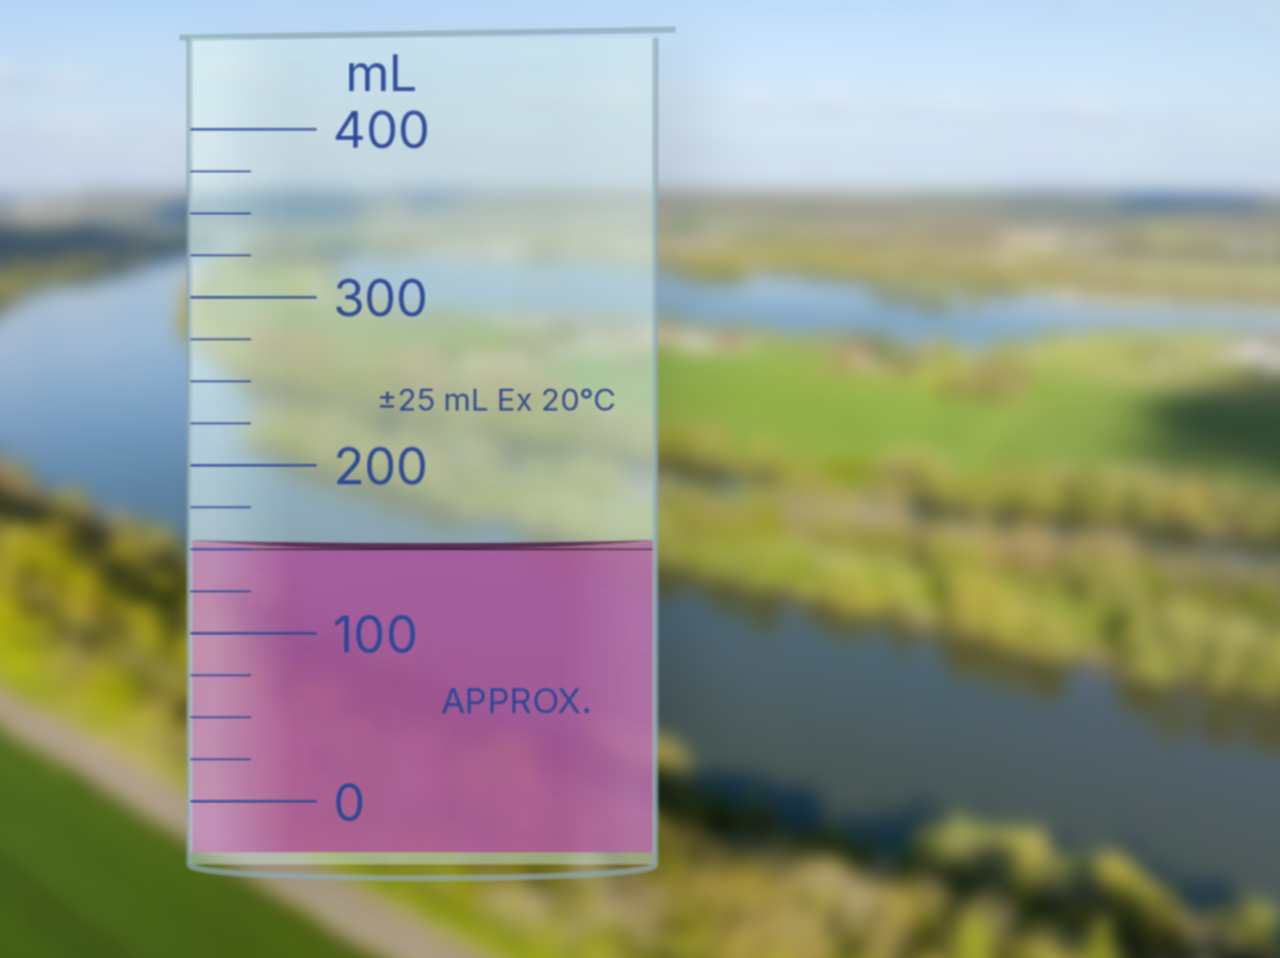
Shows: {"value": 150, "unit": "mL"}
